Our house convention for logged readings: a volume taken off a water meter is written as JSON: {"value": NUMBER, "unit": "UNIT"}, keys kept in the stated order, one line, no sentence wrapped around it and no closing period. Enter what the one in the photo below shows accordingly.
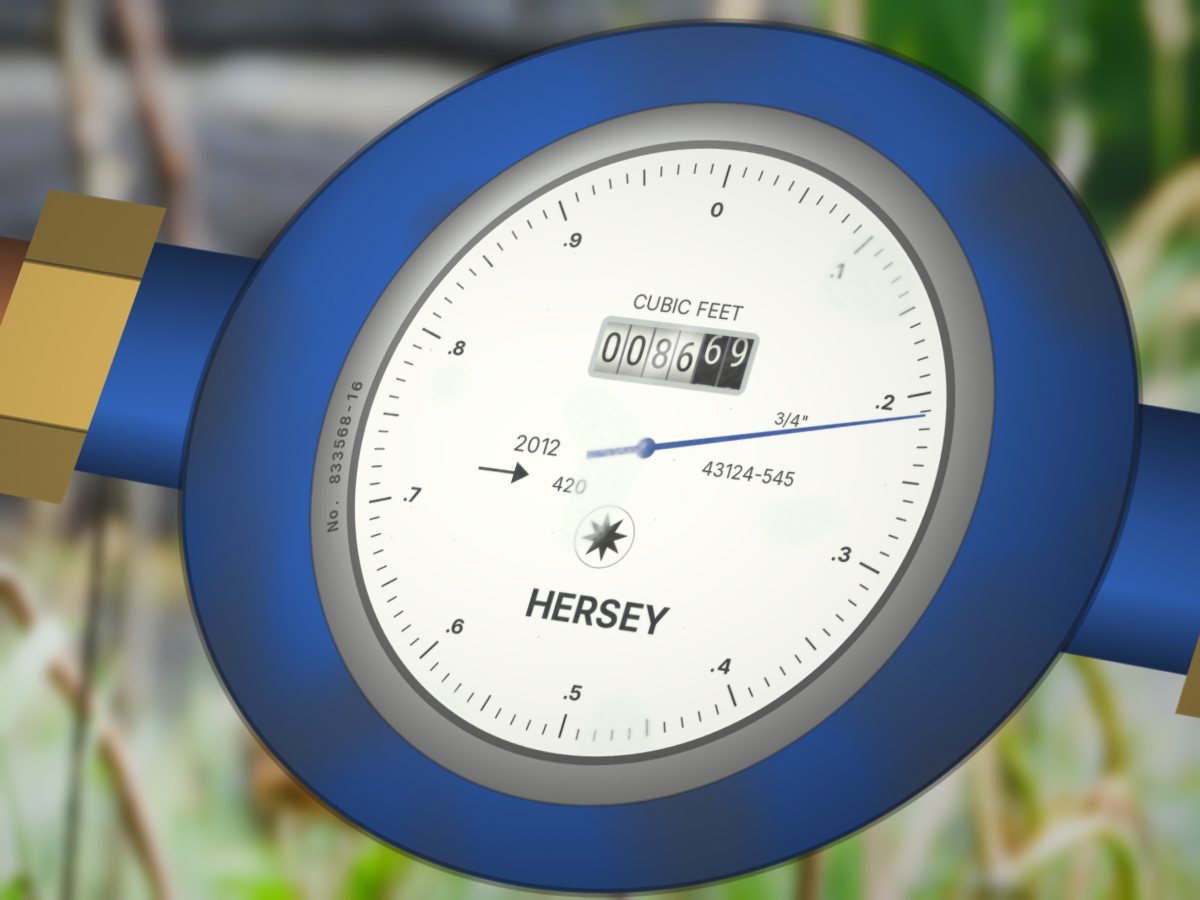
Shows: {"value": 8669.21, "unit": "ft³"}
